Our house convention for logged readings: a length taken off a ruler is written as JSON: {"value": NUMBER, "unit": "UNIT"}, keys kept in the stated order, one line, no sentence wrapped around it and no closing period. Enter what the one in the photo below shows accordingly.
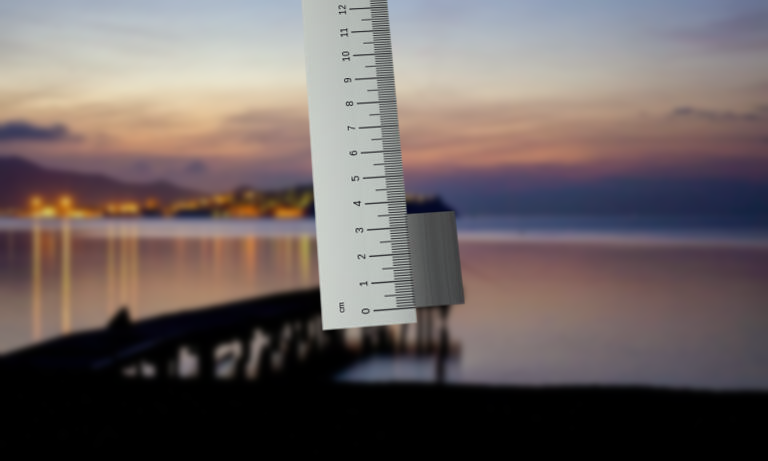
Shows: {"value": 3.5, "unit": "cm"}
